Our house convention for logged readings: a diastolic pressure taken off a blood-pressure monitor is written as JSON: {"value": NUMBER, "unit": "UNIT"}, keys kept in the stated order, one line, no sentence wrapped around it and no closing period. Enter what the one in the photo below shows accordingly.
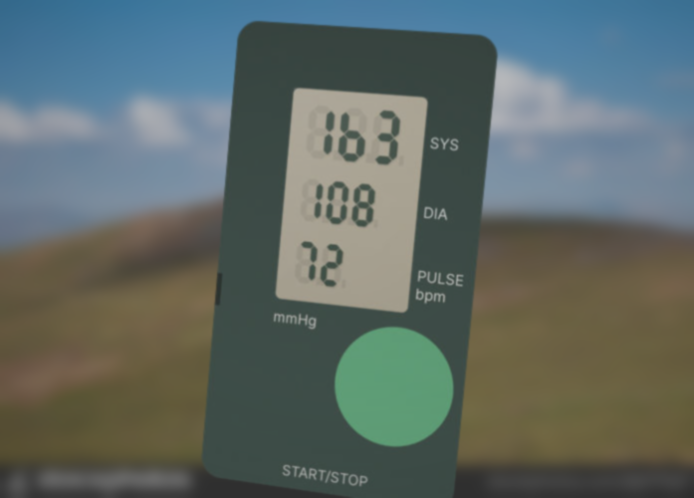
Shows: {"value": 108, "unit": "mmHg"}
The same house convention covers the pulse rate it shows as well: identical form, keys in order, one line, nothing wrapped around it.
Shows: {"value": 72, "unit": "bpm"}
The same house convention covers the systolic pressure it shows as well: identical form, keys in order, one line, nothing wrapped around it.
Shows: {"value": 163, "unit": "mmHg"}
